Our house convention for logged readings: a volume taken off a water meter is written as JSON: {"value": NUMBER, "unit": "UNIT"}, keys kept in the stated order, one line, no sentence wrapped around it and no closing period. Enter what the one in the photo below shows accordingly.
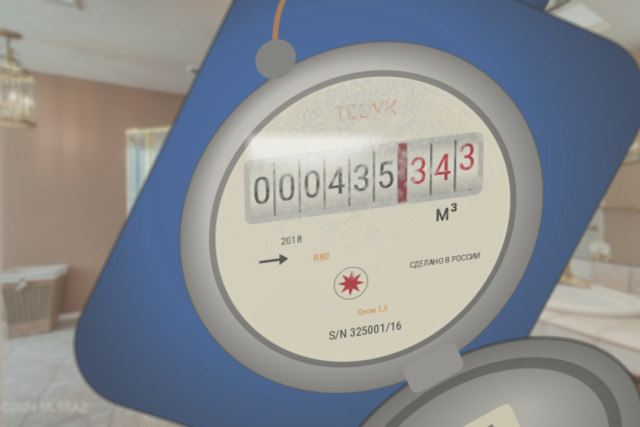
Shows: {"value": 435.343, "unit": "m³"}
